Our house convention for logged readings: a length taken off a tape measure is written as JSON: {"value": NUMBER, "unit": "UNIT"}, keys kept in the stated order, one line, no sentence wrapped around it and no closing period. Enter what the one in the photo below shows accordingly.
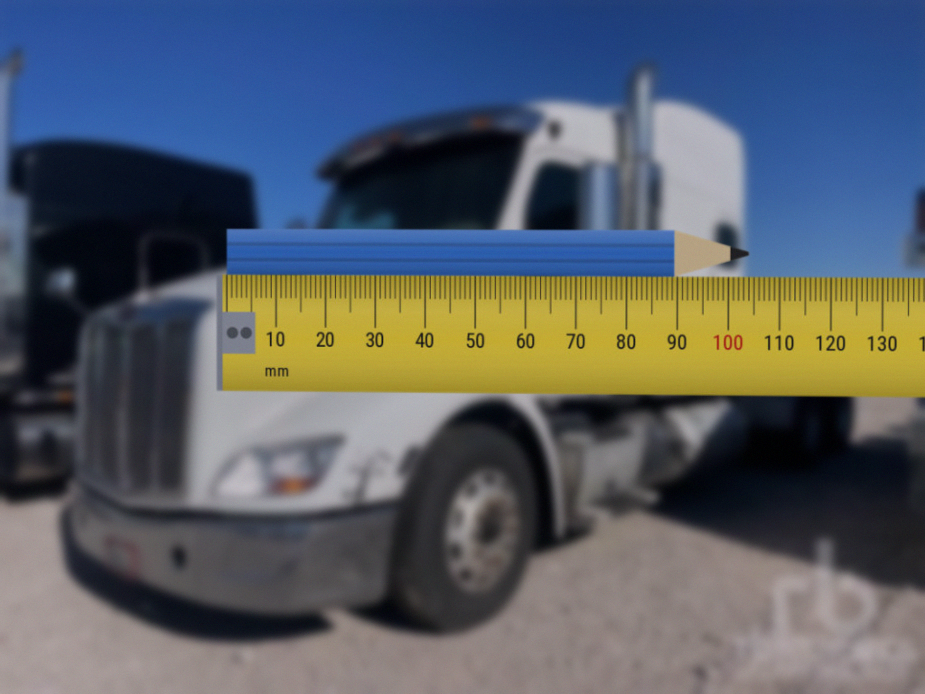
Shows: {"value": 104, "unit": "mm"}
